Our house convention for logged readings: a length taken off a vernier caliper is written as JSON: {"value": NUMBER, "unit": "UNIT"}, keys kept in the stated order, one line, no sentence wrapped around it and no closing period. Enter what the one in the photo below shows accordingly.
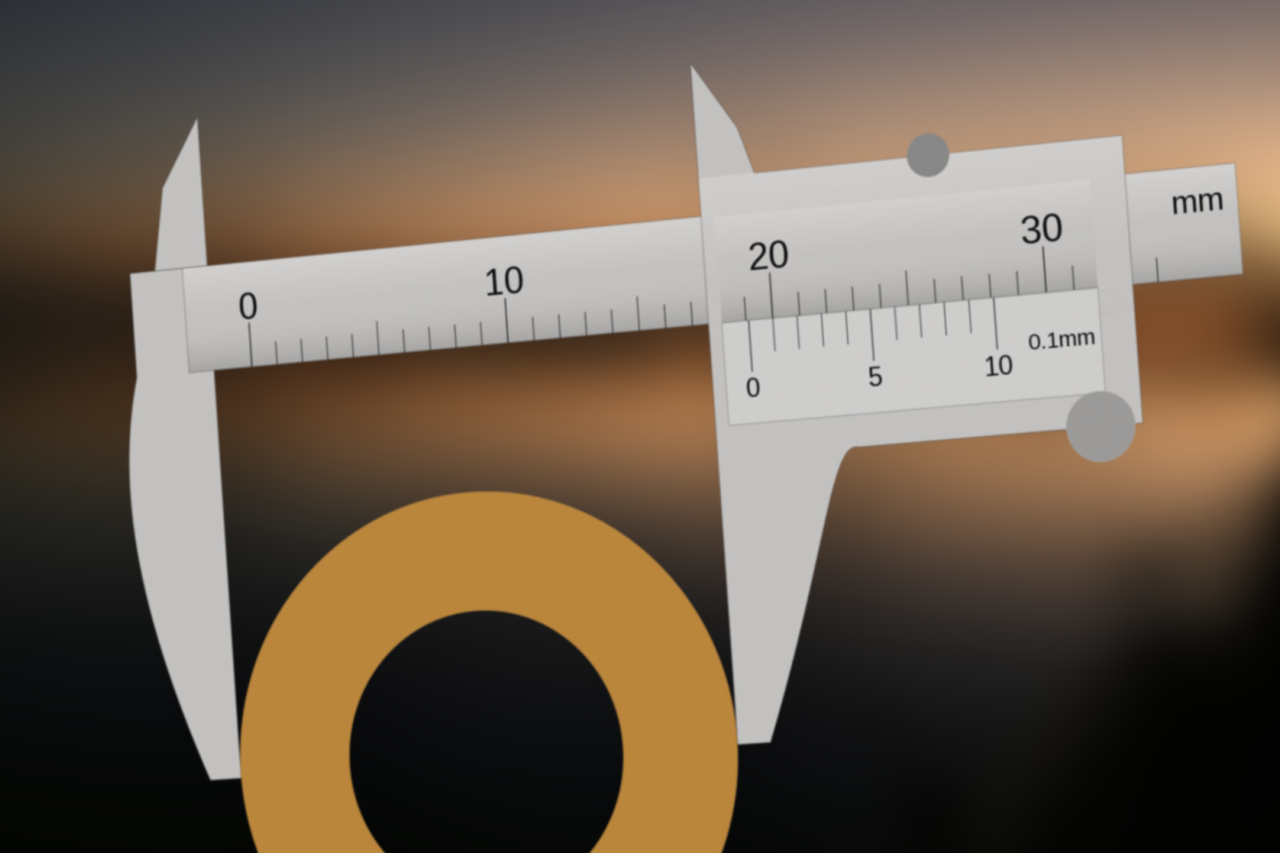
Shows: {"value": 19.1, "unit": "mm"}
